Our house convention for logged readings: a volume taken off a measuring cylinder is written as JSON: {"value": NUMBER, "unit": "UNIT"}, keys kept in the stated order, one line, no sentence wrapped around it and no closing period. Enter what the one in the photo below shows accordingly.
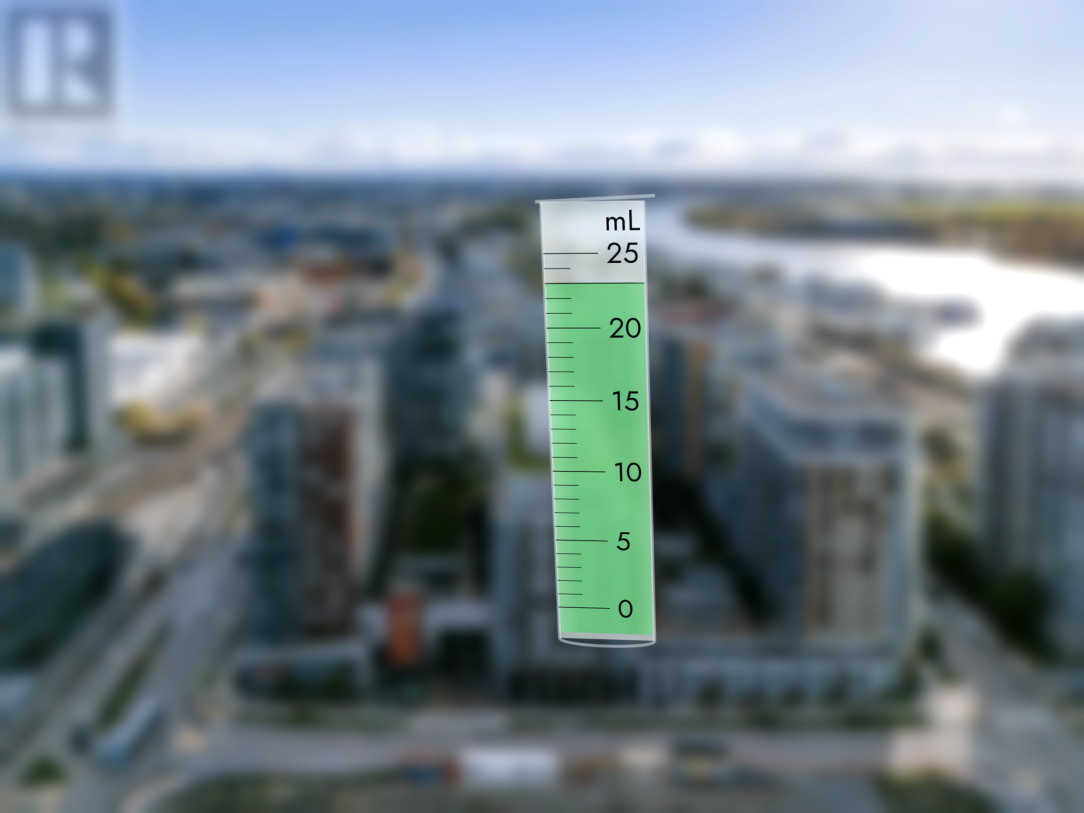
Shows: {"value": 23, "unit": "mL"}
